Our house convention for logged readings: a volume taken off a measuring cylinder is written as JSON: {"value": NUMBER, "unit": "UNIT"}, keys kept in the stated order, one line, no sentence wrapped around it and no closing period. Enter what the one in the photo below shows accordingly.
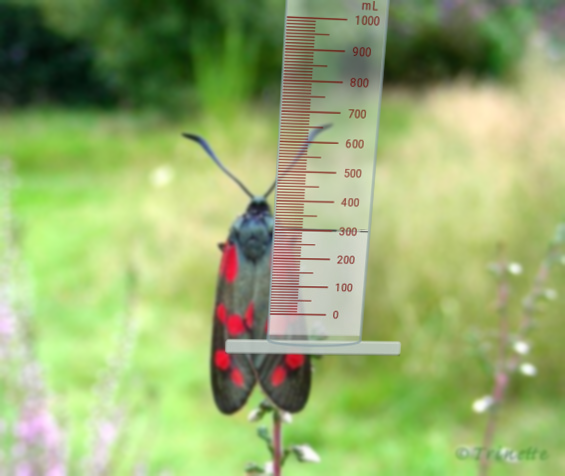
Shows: {"value": 300, "unit": "mL"}
